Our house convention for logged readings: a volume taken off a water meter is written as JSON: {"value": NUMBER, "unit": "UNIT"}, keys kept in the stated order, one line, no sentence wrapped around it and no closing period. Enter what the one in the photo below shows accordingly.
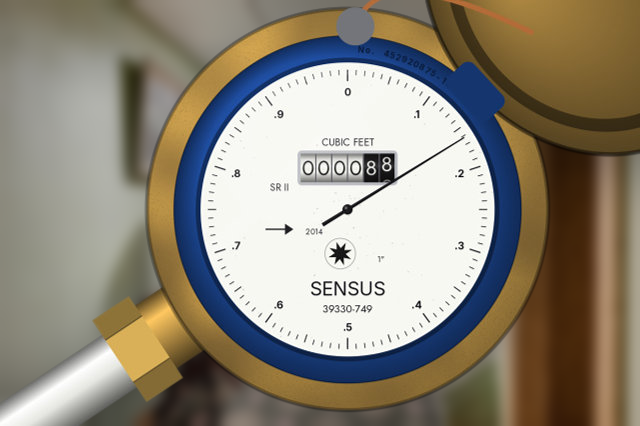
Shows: {"value": 88.16, "unit": "ft³"}
